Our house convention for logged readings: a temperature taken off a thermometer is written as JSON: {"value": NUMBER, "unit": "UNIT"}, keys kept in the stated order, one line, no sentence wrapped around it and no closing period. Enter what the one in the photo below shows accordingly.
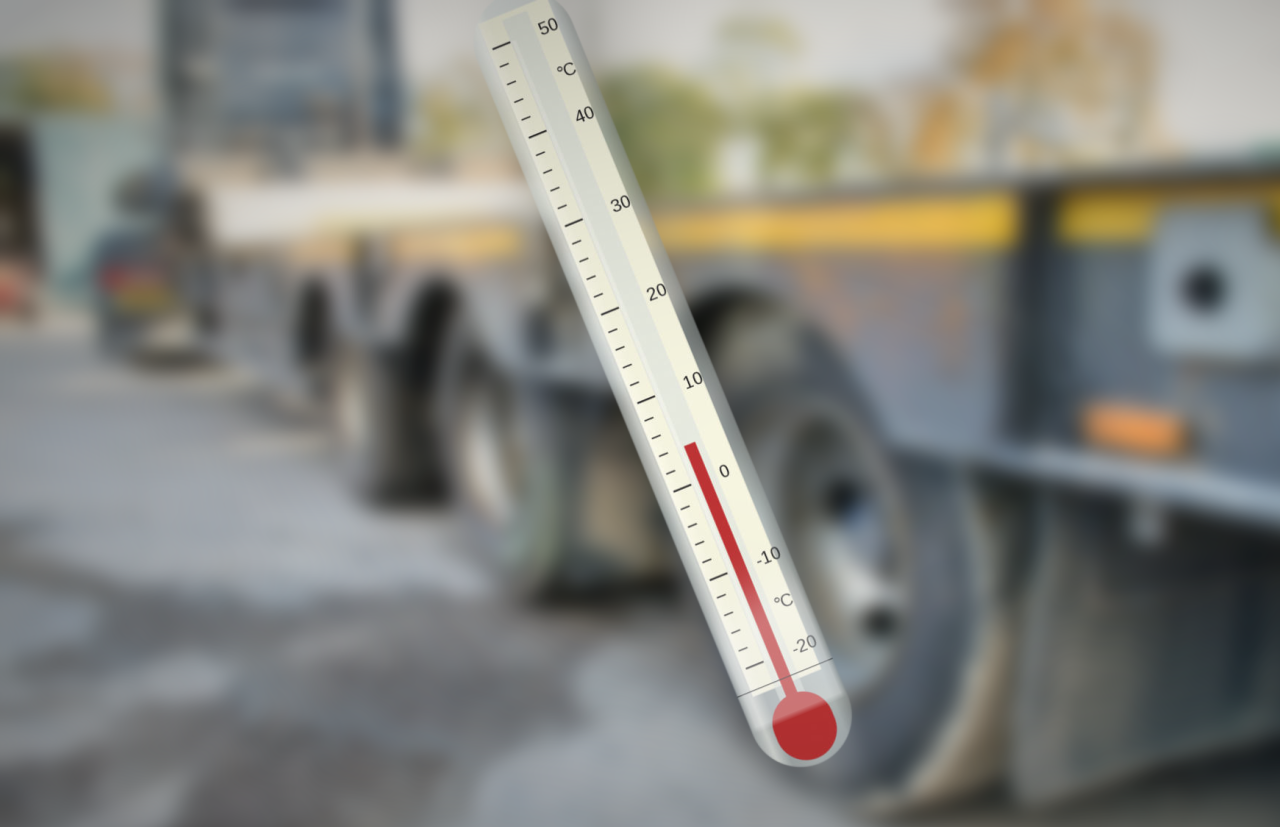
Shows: {"value": 4, "unit": "°C"}
